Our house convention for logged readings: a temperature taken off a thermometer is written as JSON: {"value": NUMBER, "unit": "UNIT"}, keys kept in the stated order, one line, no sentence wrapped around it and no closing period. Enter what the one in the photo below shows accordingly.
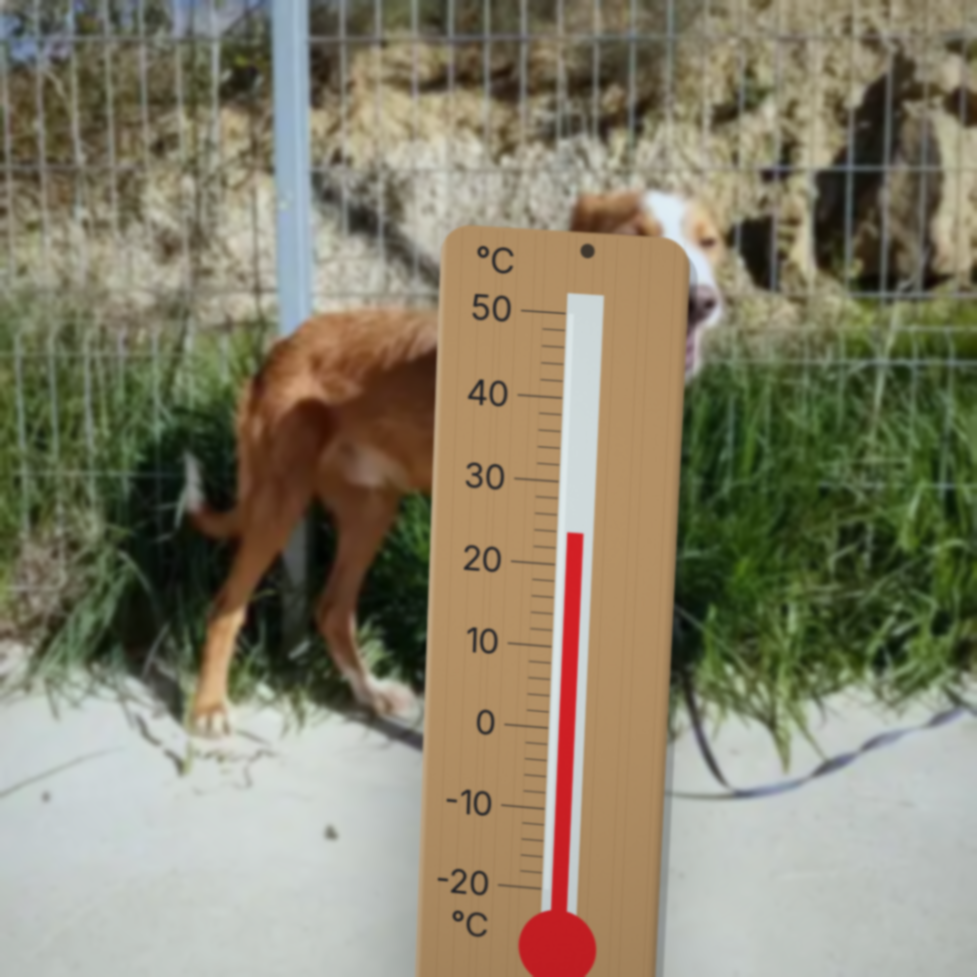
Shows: {"value": 24, "unit": "°C"}
